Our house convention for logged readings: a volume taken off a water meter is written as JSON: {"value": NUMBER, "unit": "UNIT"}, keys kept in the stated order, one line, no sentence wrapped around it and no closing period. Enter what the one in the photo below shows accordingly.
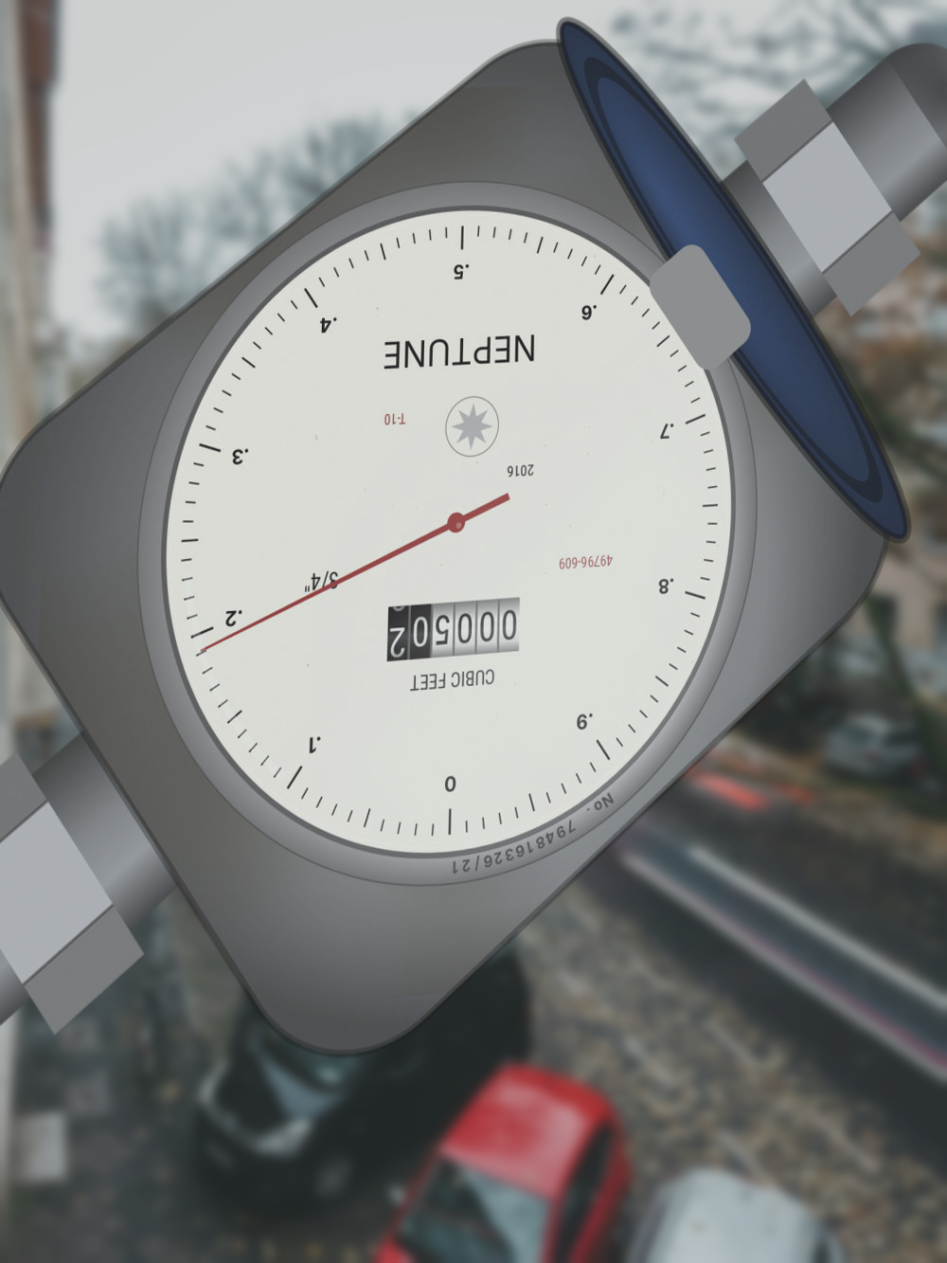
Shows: {"value": 502.19, "unit": "ft³"}
